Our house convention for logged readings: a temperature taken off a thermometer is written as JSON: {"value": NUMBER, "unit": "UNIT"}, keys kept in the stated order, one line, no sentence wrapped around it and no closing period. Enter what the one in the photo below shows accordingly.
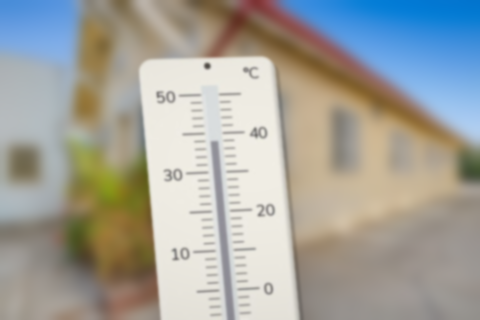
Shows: {"value": 38, "unit": "°C"}
